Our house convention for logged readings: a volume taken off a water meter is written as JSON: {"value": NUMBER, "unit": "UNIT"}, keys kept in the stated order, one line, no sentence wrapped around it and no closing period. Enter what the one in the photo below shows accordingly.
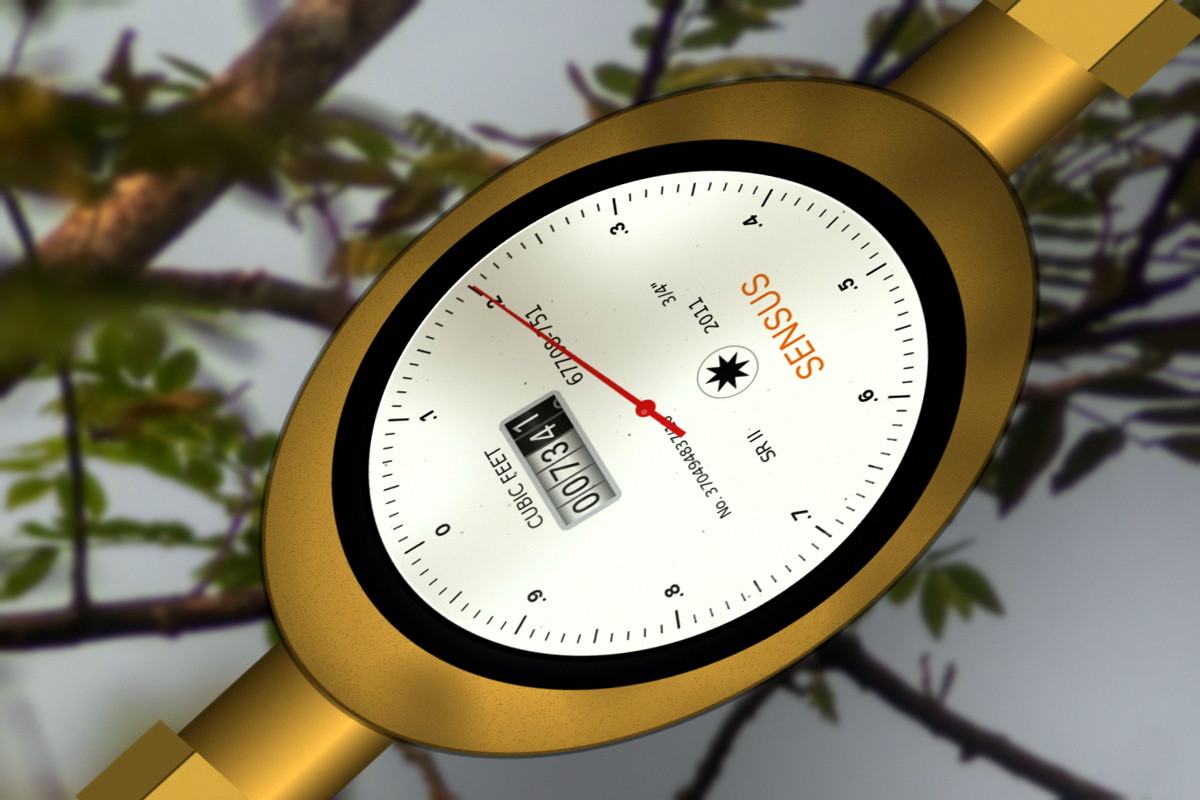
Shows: {"value": 7341.20, "unit": "ft³"}
